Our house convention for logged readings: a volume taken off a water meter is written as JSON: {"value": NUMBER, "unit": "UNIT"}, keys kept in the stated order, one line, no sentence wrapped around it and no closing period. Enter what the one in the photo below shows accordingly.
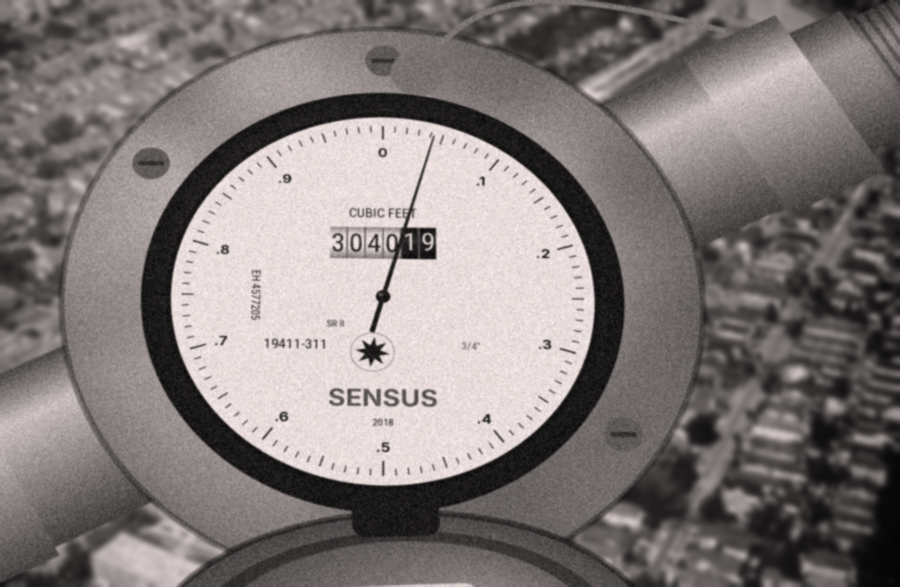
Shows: {"value": 304019.04, "unit": "ft³"}
